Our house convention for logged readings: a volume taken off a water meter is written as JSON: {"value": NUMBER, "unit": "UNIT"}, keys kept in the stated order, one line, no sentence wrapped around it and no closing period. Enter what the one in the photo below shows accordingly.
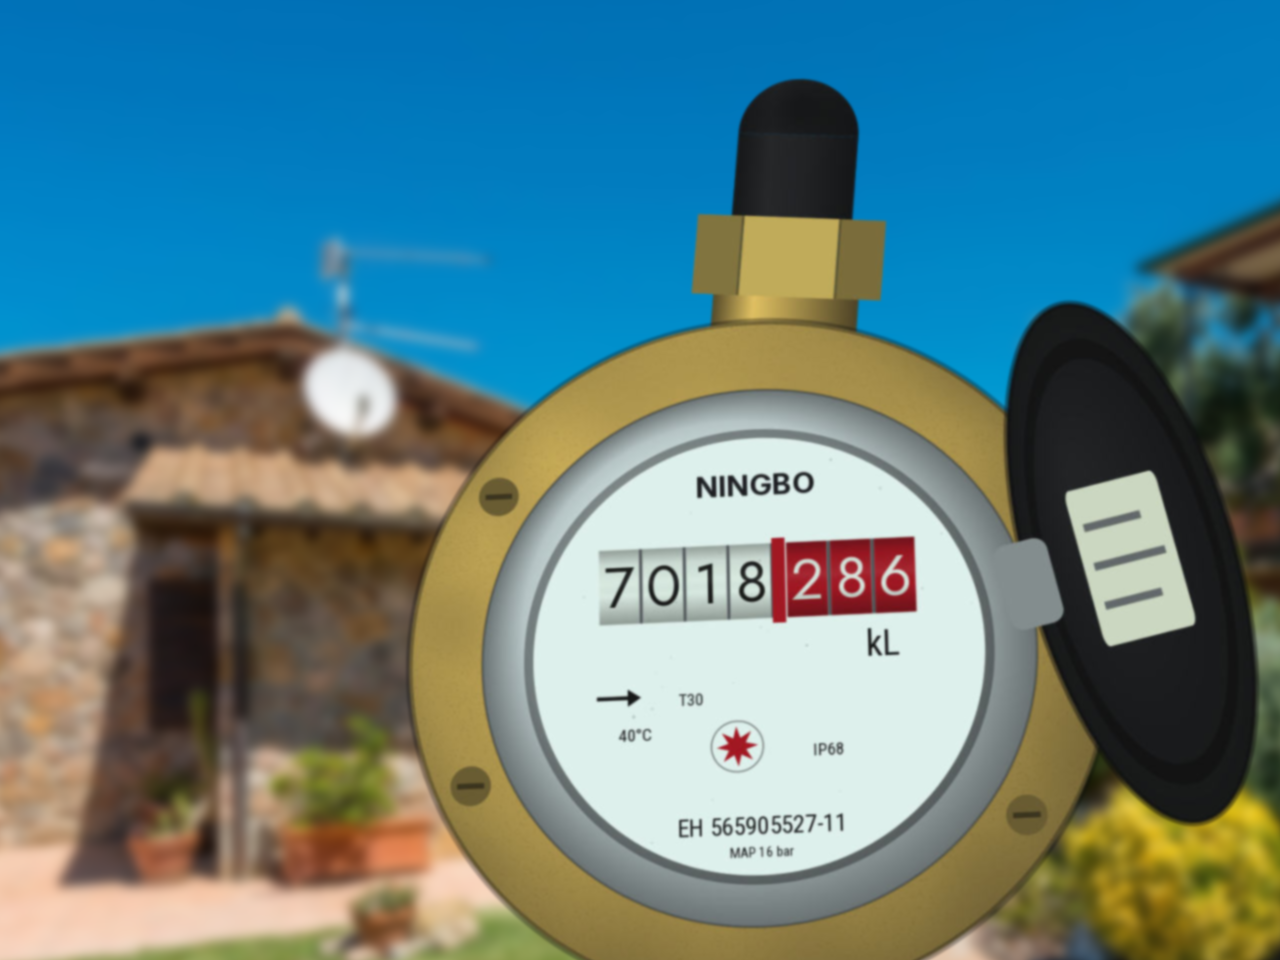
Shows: {"value": 7018.286, "unit": "kL"}
